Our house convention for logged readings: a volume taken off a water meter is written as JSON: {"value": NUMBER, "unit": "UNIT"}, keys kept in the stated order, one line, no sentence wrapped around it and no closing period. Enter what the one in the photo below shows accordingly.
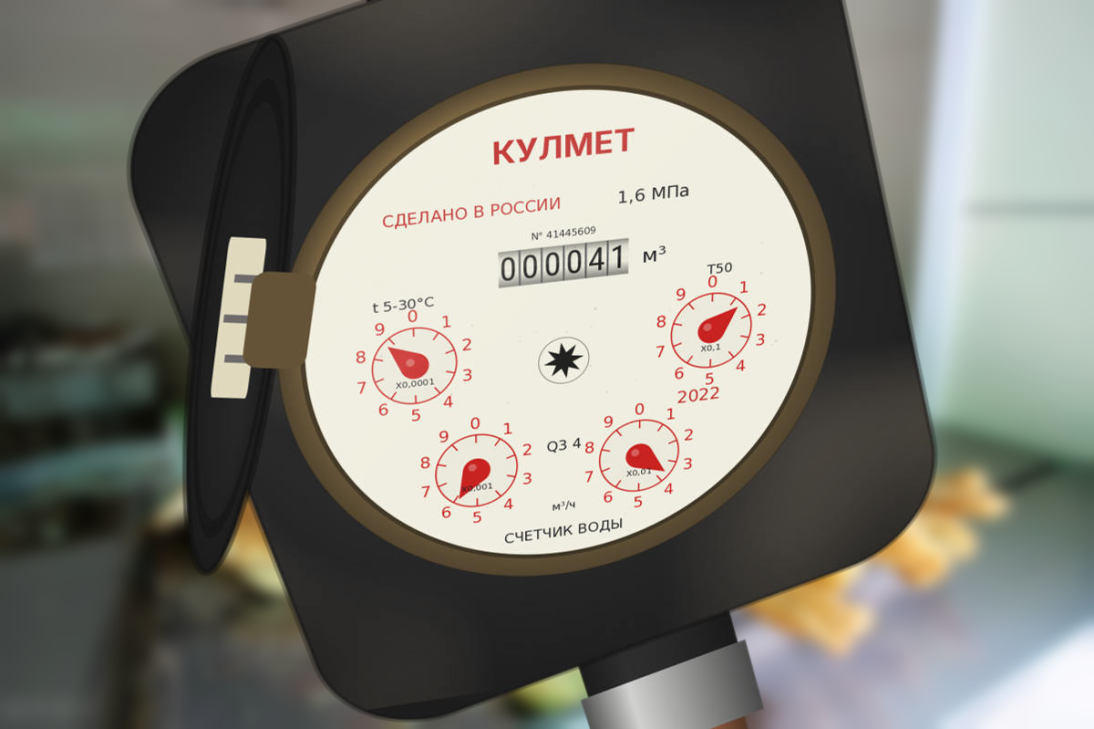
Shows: {"value": 41.1358, "unit": "m³"}
